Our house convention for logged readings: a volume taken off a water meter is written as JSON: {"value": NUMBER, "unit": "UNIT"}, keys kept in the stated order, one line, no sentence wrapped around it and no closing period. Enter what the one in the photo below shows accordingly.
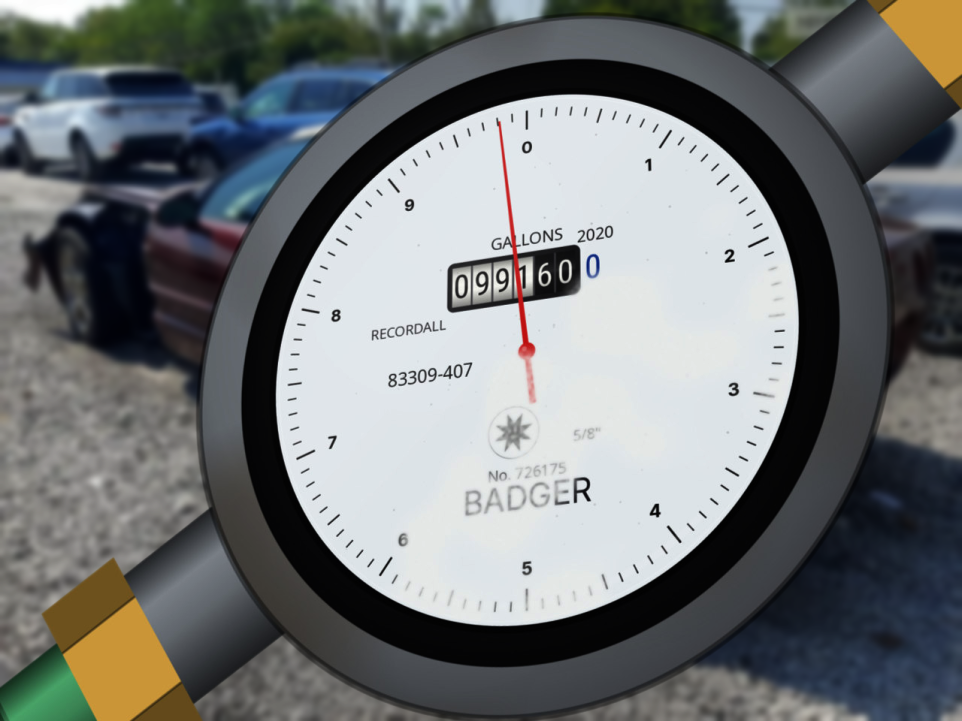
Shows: {"value": 991599.8, "unit": "gal"}
